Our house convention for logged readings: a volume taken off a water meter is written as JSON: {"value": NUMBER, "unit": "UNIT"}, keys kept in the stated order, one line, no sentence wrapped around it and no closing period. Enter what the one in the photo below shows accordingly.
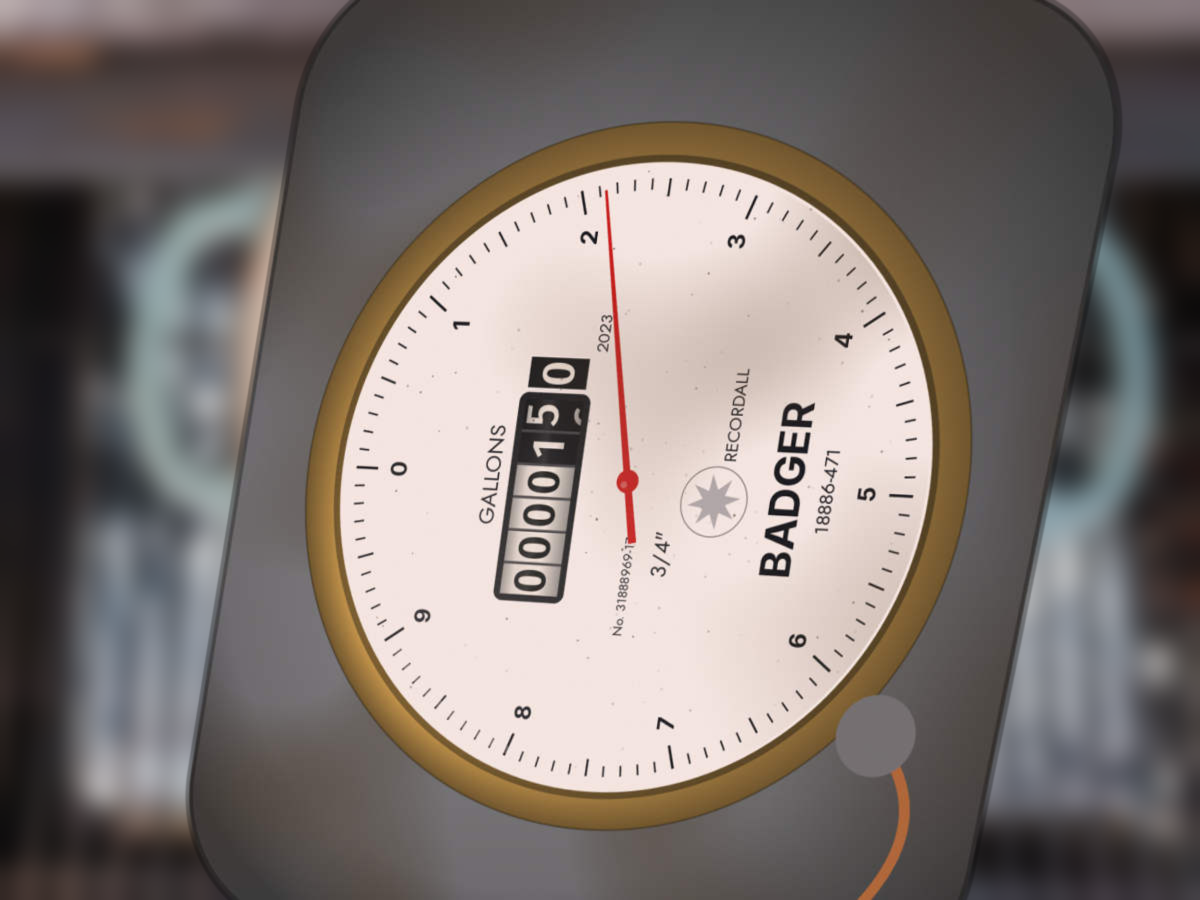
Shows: {"value": 152.1, "unit": "gal"}
